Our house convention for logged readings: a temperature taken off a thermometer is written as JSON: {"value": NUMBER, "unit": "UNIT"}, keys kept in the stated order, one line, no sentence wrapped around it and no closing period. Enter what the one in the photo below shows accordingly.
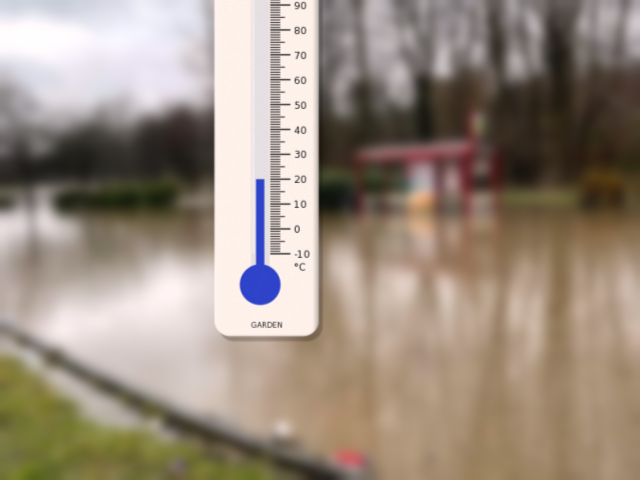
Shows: {"value": 20, "unit": "°C"}
